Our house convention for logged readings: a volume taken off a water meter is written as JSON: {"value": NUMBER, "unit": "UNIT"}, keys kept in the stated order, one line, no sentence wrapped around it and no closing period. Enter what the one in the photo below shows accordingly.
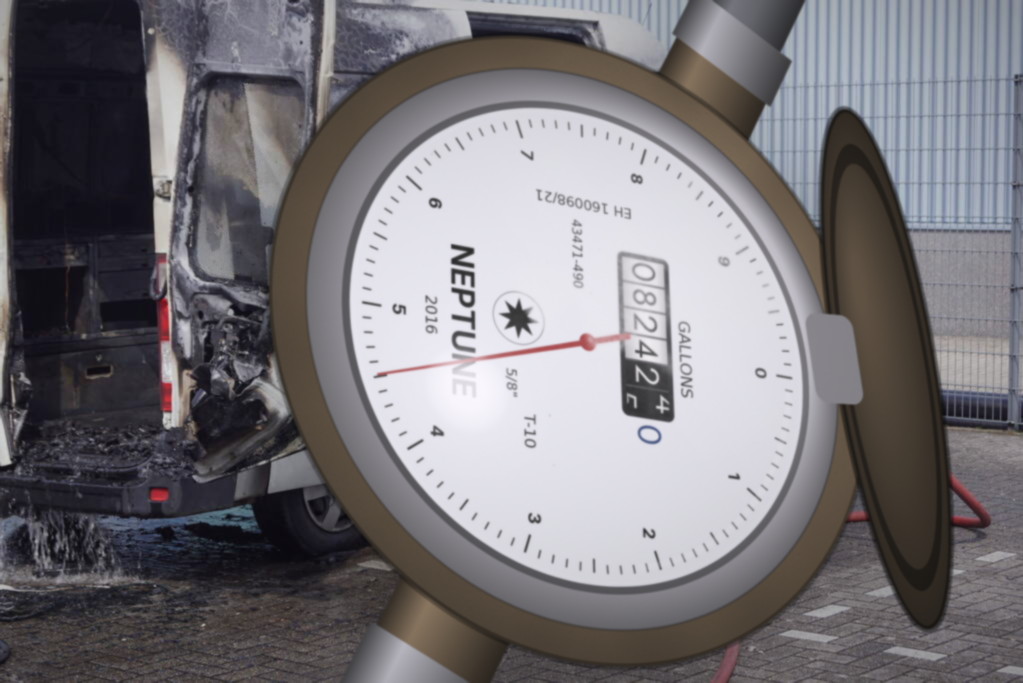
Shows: {"value": 824244.5, "unit": "gal"}
